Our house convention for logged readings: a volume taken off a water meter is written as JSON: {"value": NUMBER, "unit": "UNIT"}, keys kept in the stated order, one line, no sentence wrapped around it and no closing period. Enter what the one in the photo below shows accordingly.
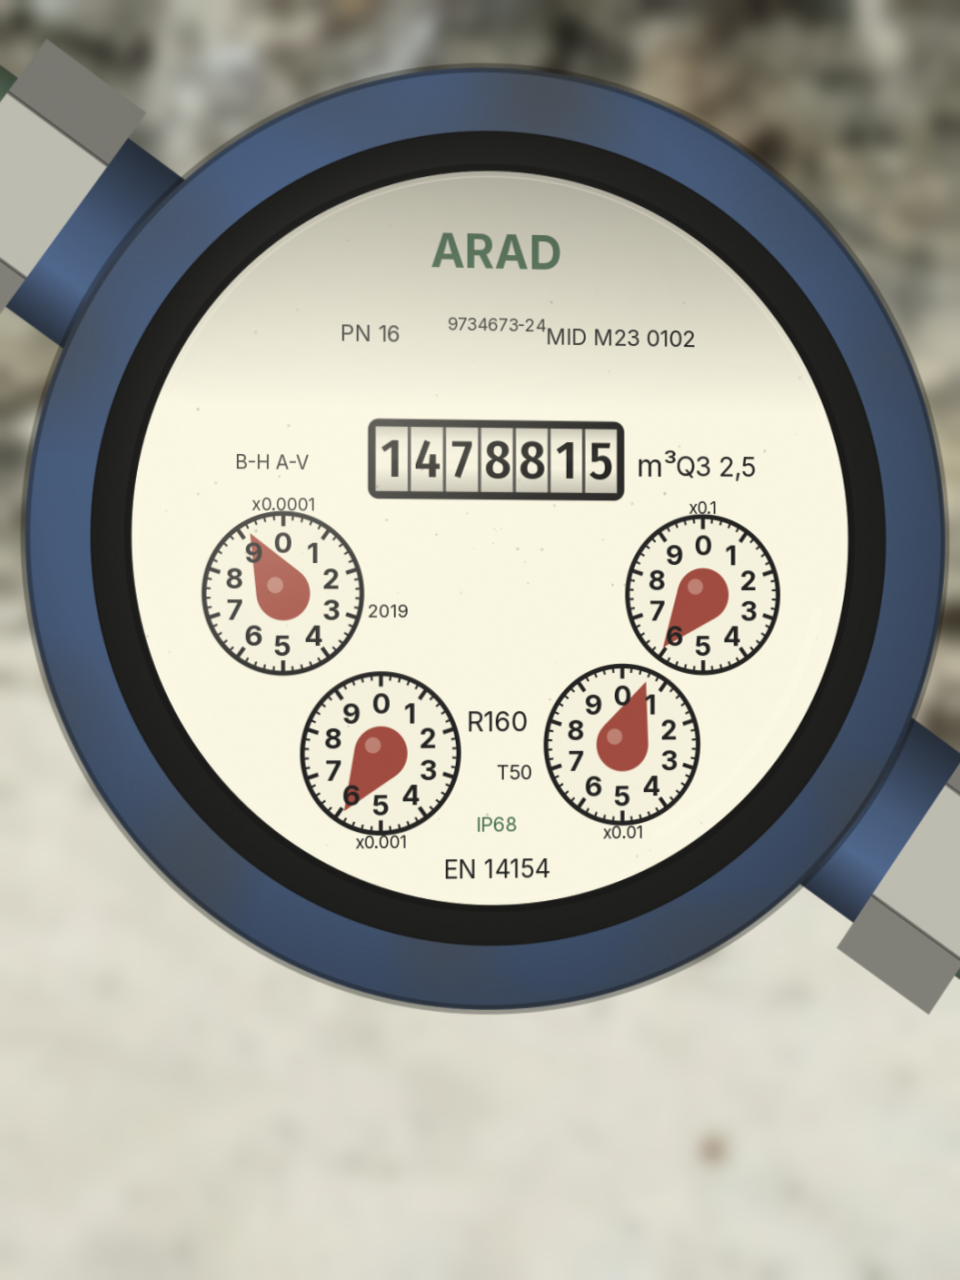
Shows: {"value": 1478815.6059, "unit": "m³"}
